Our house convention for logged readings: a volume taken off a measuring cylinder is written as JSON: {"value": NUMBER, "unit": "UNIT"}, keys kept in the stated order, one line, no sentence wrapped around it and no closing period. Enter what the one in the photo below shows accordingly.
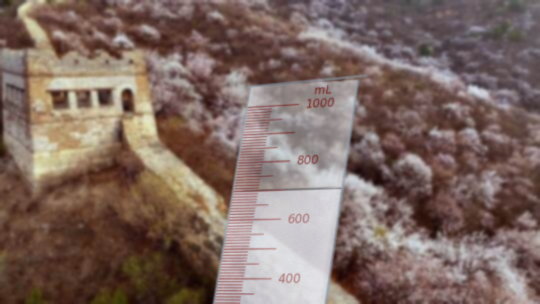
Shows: {"value": 700, "unit": "mL"}
